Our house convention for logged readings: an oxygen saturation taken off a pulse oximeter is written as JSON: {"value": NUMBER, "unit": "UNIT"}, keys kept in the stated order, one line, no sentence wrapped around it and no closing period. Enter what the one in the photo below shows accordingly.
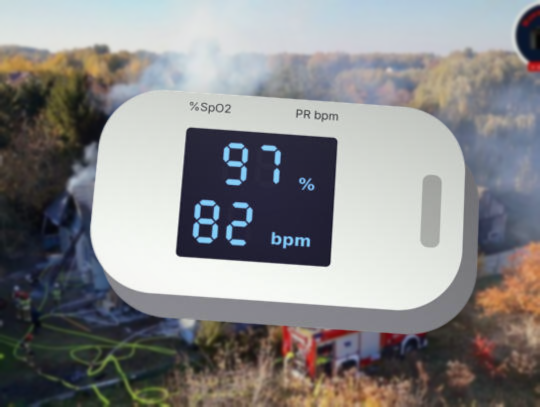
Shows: {"value": 97, "unit": "%"}
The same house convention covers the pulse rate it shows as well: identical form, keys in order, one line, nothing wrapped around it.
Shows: {"value": 82, "unit": "bpm"}
